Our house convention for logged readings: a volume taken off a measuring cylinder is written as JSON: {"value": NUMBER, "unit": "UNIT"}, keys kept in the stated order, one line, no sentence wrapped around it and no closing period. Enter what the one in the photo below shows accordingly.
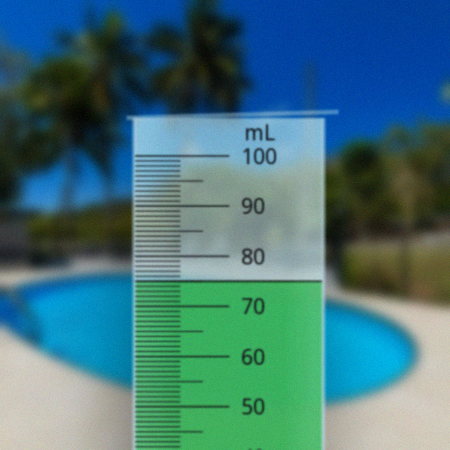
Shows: {"value": 75, "unit": "mL"}
